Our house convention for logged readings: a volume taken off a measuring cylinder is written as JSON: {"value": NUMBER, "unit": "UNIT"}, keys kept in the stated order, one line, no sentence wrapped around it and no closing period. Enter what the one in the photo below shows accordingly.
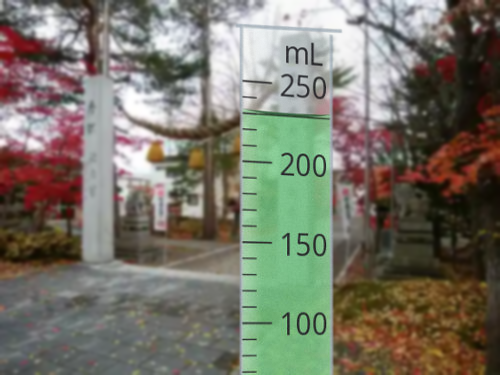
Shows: {"value": 230, "unit": "mL"}
